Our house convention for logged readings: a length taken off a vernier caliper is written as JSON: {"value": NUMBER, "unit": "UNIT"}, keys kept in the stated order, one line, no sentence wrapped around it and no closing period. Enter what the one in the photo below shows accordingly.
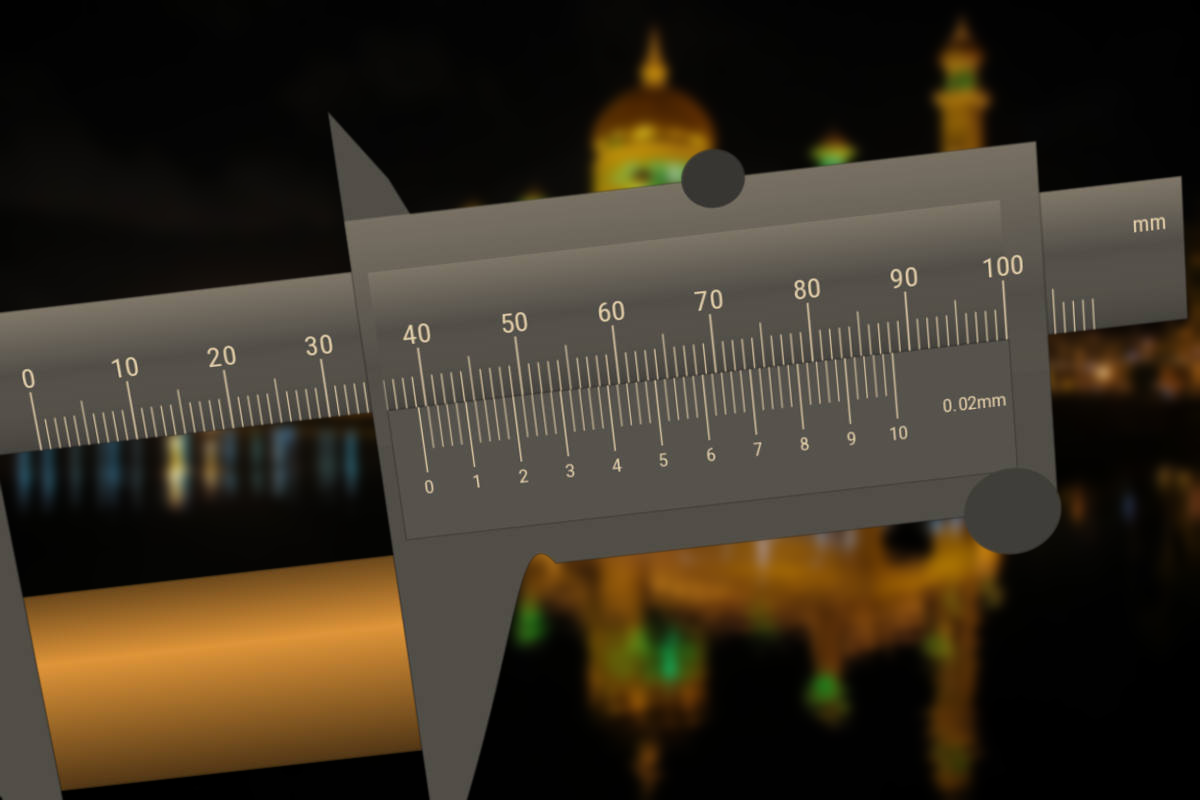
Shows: {"value": 39.2, "unit": "mm"}
